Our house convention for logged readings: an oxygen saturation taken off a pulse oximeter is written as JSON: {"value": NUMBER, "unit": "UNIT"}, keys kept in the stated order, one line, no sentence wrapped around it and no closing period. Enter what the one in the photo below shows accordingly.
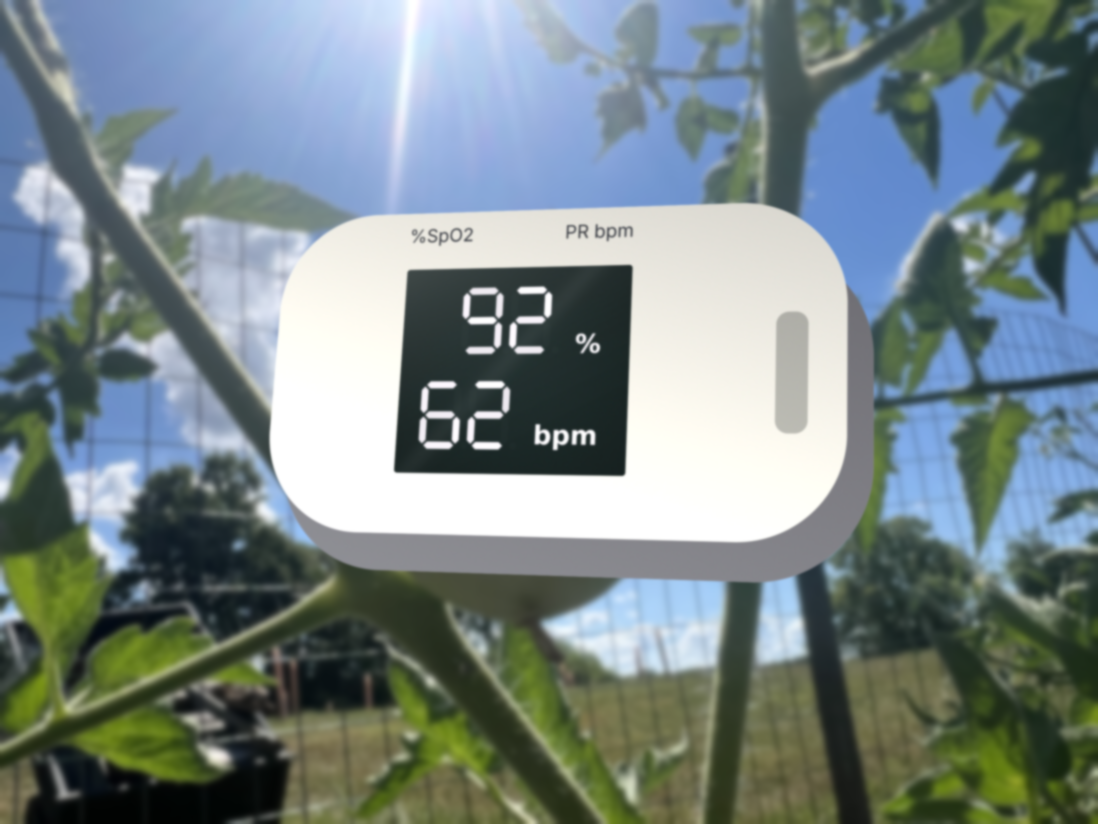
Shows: {"value": 92, "unit": "%"}
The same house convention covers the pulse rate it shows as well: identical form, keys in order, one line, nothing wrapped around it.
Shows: {"value": 62, "unit": "bpm"}
